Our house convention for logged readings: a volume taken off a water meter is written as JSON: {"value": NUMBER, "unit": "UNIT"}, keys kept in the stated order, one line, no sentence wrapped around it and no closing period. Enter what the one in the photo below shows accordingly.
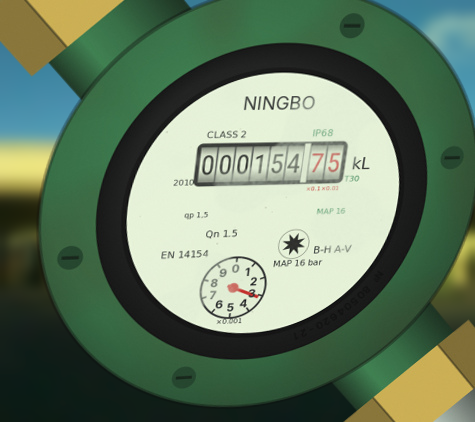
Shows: {"value": 154.753, "unit": "kL"}
